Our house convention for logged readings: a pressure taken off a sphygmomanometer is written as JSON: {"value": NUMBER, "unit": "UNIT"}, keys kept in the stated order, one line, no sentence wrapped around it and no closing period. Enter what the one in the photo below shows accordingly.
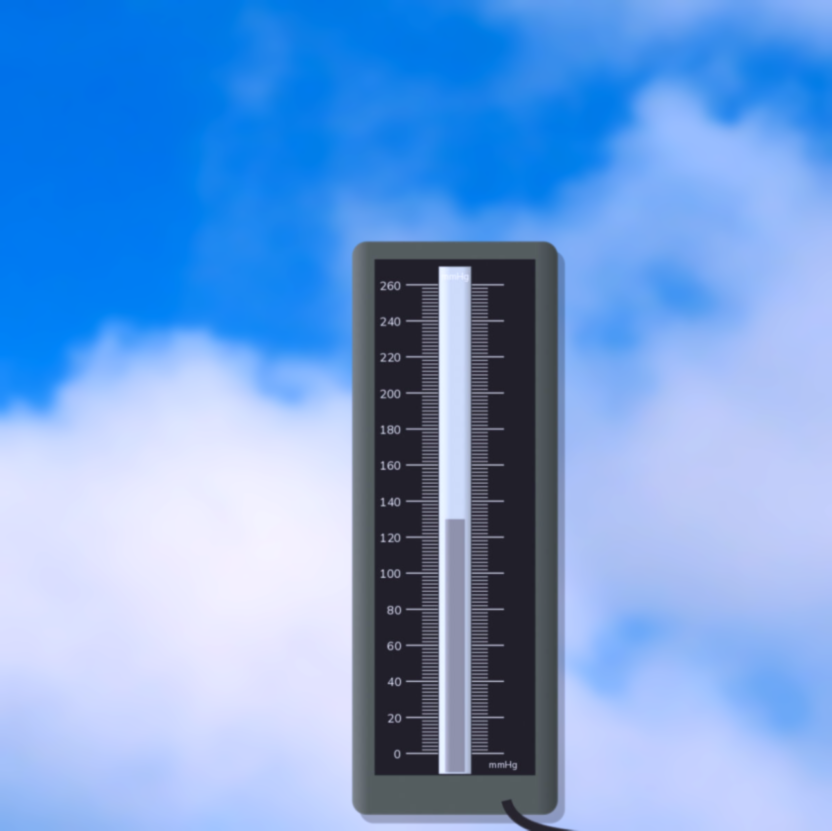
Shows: {"value": 130, "unit": "mmHg"}
